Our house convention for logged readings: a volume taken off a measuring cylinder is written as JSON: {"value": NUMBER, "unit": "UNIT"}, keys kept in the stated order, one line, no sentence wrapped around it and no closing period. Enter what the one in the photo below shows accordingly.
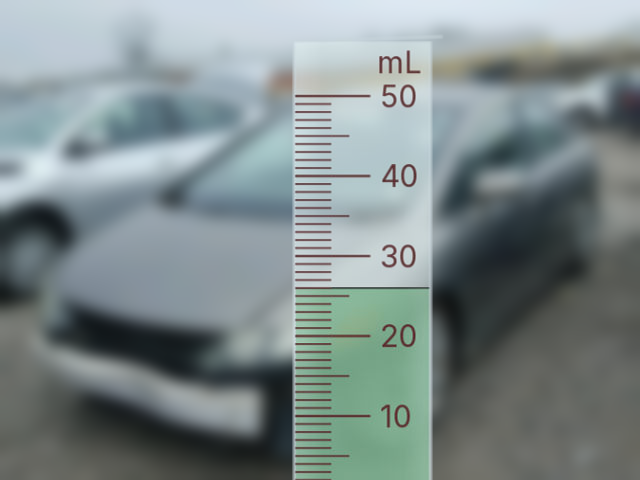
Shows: {"value": 26, "unit": "mL"}
